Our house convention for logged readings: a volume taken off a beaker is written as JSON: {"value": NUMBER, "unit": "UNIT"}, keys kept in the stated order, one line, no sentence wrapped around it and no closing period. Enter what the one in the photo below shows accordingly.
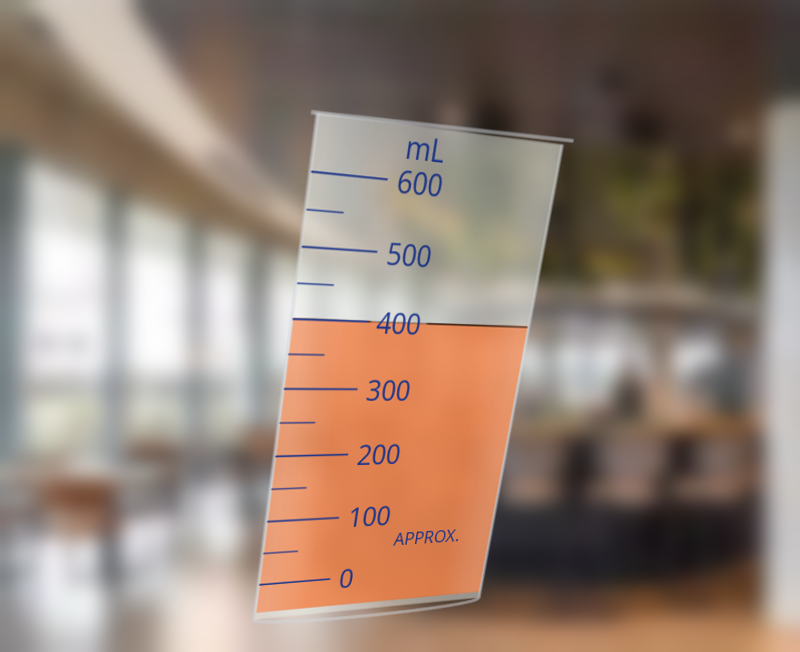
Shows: {"value": 400, "unit": "mL"}
